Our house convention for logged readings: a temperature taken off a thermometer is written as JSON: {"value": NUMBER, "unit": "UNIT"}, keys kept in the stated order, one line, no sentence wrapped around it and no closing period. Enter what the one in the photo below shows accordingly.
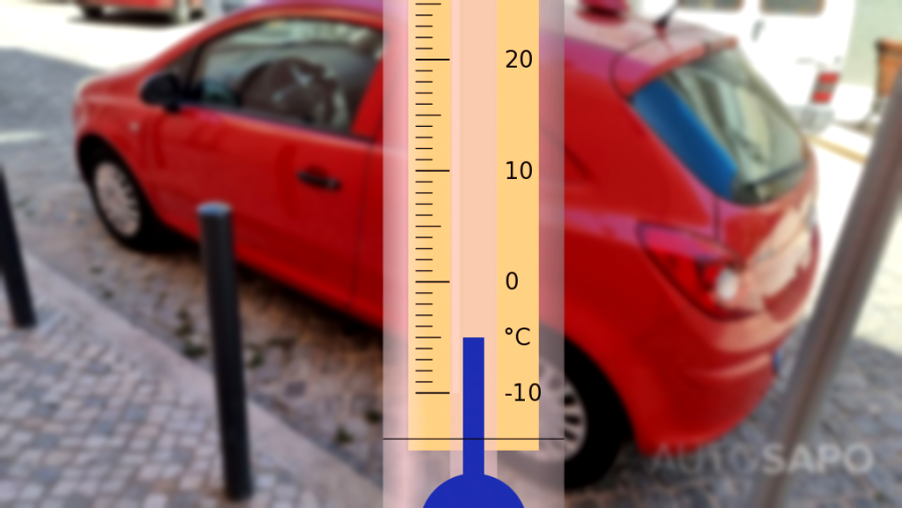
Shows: {"value": -5, "unit": "°C"}
